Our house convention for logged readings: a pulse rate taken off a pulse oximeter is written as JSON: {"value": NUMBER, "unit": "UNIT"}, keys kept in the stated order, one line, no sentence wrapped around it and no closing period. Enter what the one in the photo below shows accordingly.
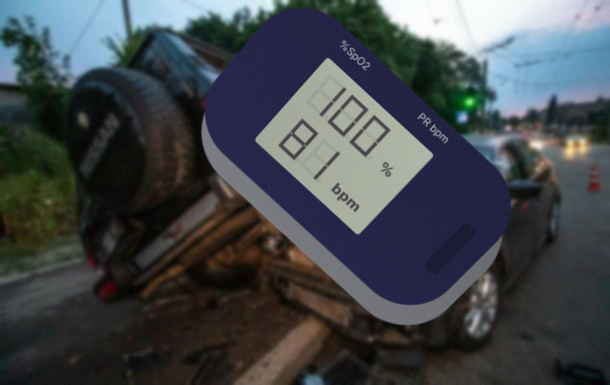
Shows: {"value": 81, "unit": "bpm"}
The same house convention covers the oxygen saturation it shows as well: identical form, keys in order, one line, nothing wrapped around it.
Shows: {"value": 100, "unit": "%"}
